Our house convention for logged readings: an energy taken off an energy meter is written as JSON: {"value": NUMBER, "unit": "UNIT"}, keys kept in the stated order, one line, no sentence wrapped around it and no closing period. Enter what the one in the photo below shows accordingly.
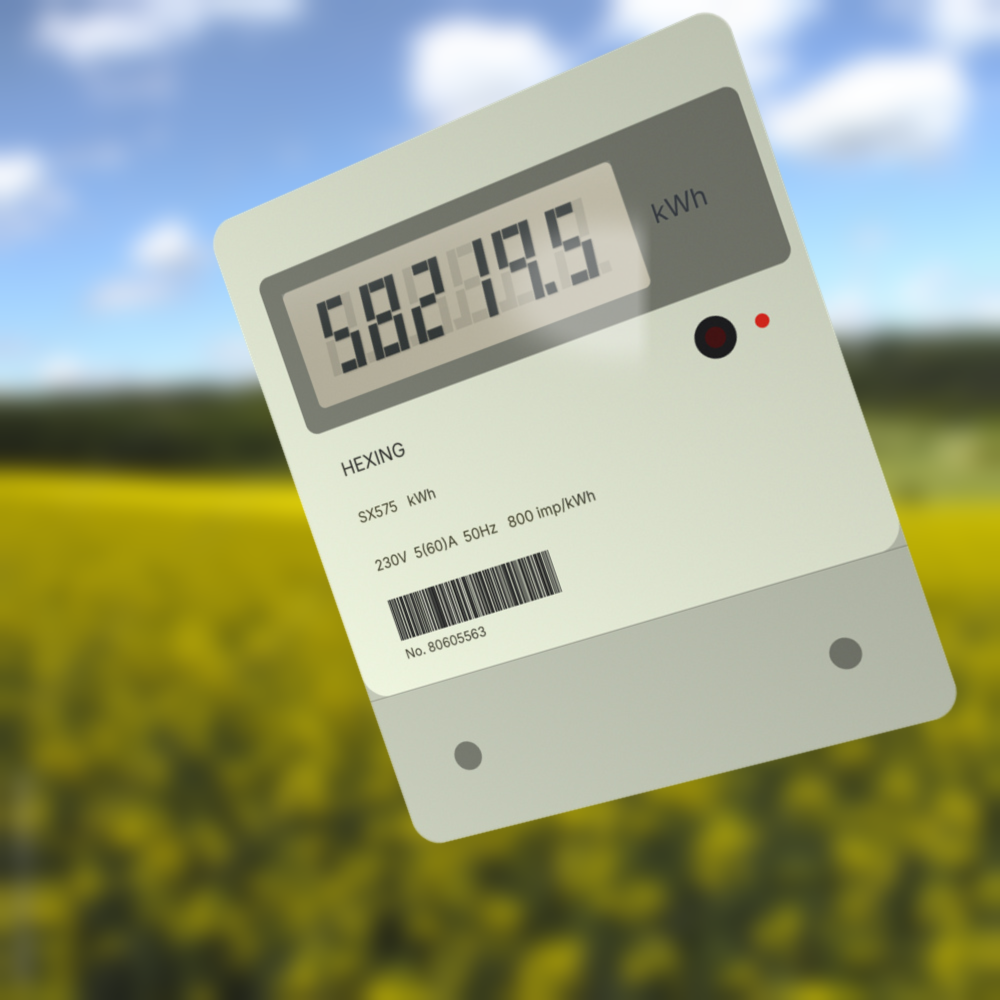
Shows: {"value": 58219.5, "unit": "kWh"}
